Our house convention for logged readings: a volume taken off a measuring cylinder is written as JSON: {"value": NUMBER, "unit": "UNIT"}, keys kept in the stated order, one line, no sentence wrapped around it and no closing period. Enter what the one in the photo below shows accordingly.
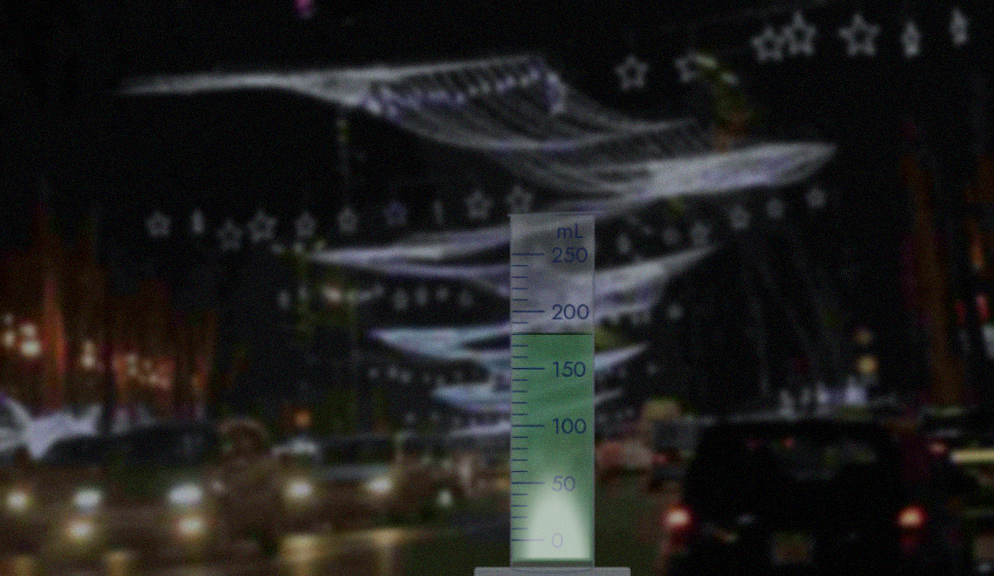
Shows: {"value": 180, "unit": "mL"}
